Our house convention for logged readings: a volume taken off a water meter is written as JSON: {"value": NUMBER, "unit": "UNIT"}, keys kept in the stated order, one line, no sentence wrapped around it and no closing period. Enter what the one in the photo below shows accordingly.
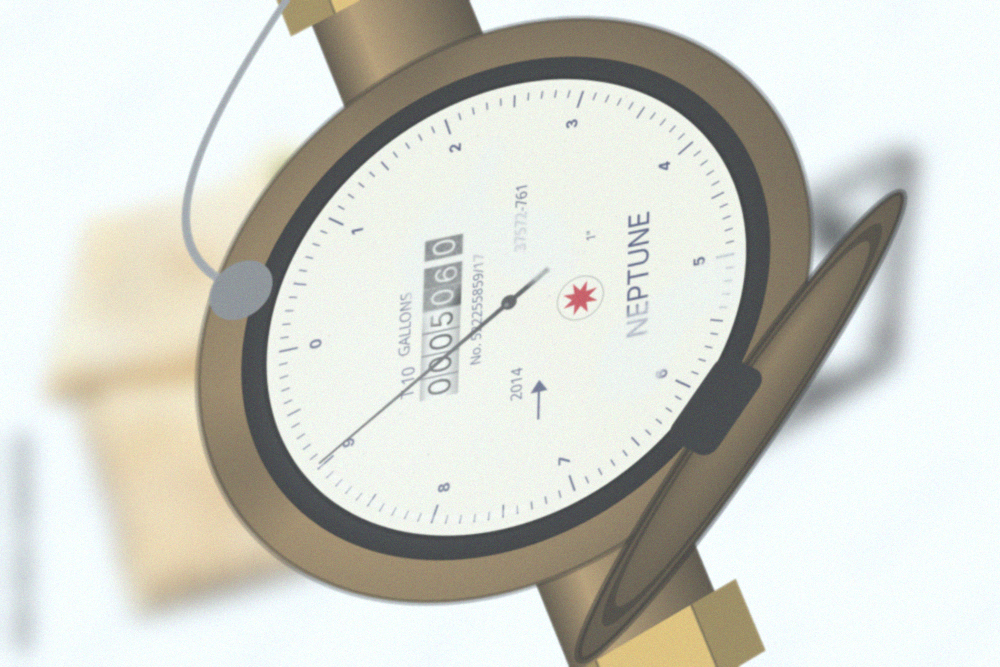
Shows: {"value": 5059.0, "unit": "gal"}
